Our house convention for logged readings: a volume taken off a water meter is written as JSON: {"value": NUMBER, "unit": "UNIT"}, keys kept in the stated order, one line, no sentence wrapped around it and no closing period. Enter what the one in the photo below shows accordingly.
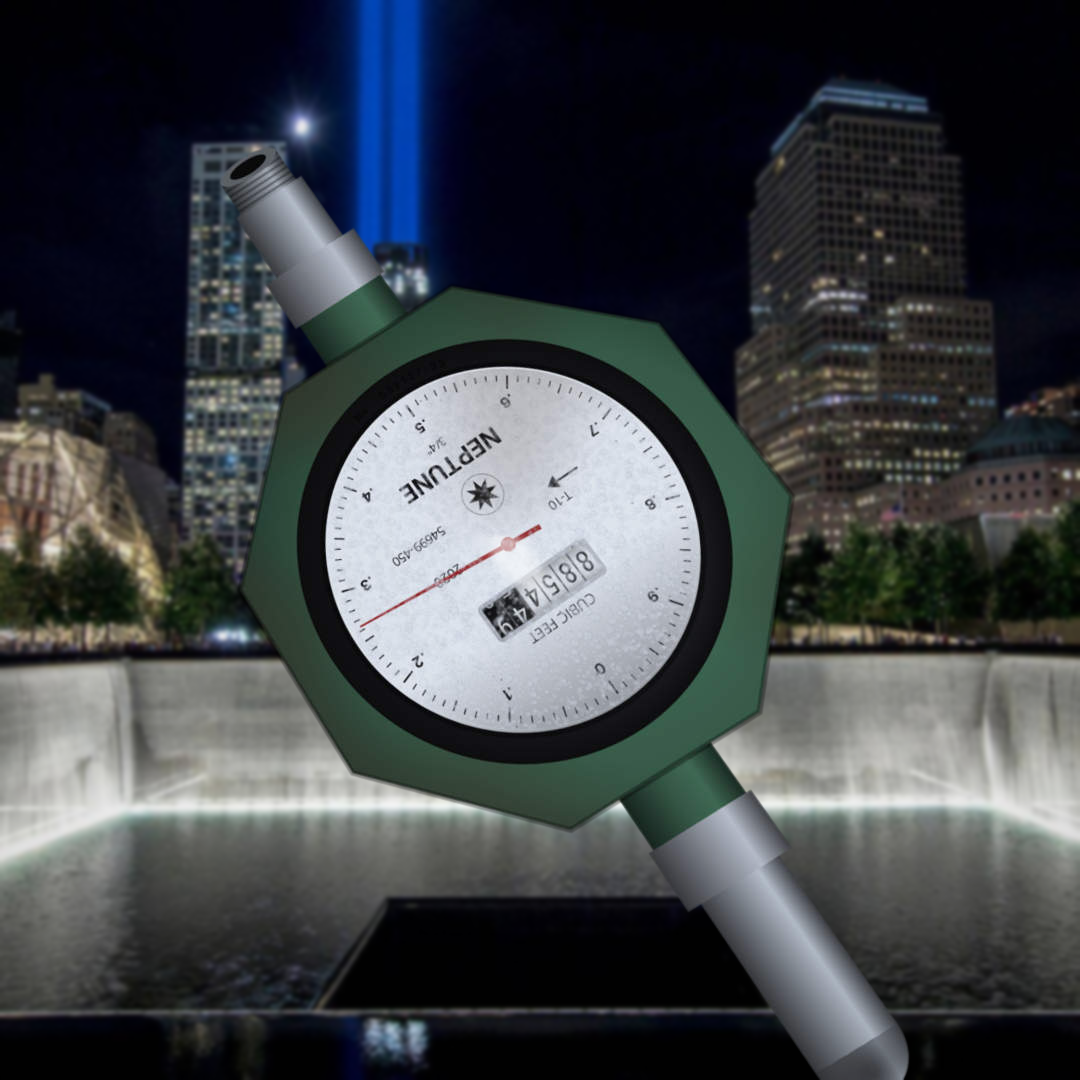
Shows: {"value": 885449.26, "unit": "ft³"}
